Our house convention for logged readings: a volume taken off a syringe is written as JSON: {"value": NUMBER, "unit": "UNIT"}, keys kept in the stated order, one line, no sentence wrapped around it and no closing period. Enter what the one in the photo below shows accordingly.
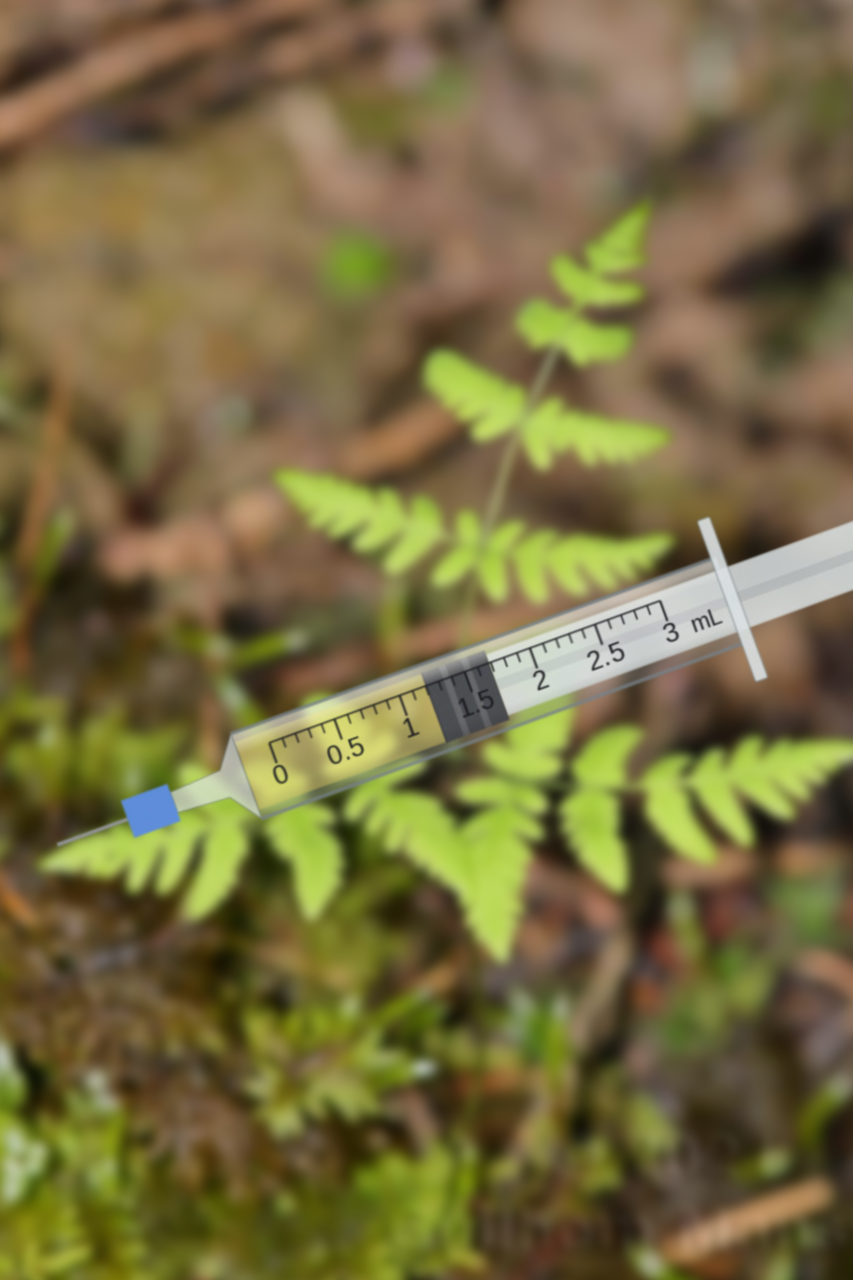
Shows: {"value": 1.2, "unit": "mL"}
